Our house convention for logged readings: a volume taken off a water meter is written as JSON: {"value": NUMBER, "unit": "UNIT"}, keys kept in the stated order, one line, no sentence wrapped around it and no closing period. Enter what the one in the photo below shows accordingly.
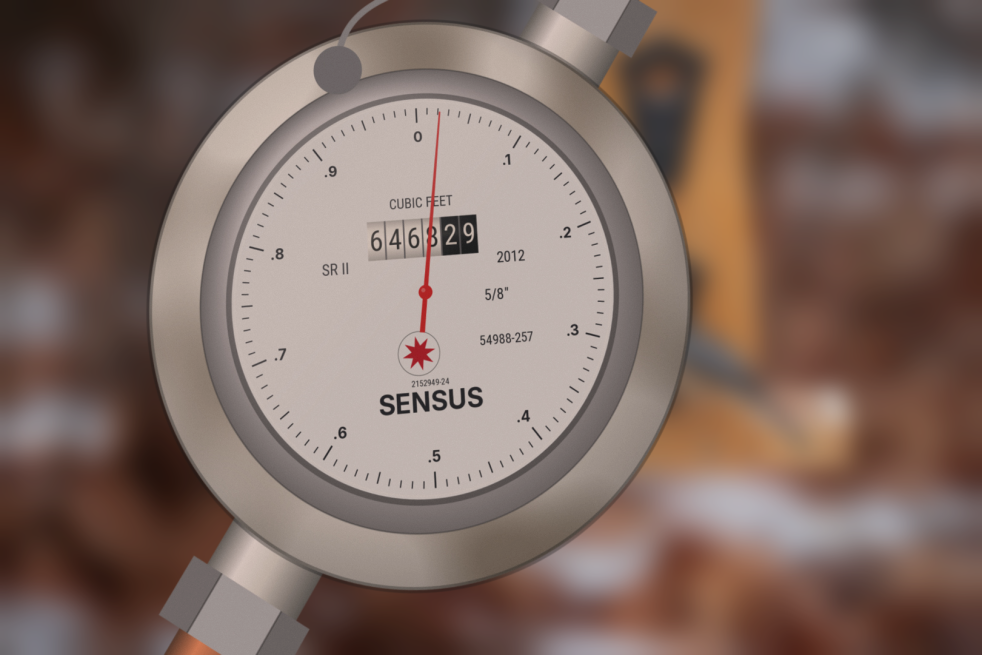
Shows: {"value": 646829.02, "unit": "ft³"}
